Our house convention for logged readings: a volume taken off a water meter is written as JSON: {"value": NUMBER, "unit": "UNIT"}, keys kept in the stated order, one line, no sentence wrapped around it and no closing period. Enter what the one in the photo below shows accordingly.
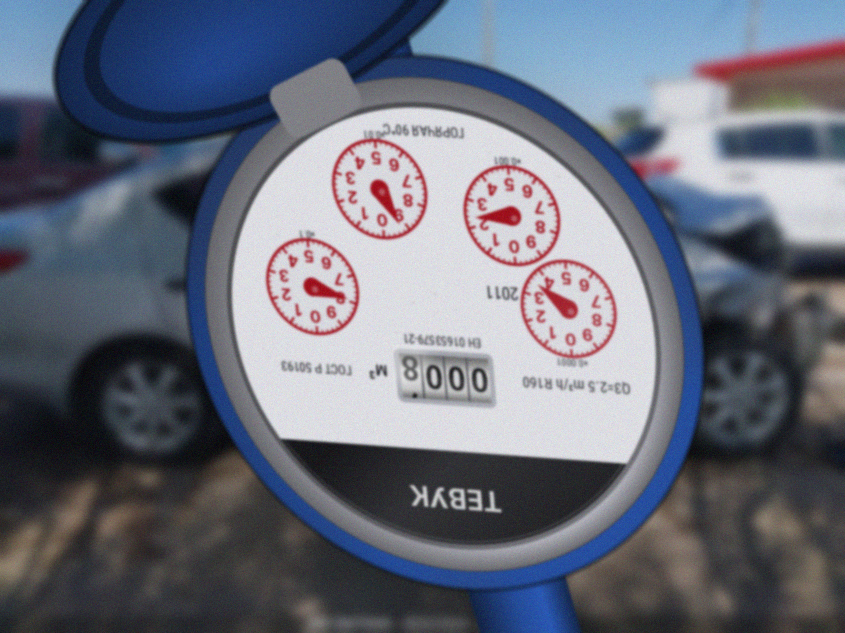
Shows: {"value": 7.7923, "unit": "m³"}
